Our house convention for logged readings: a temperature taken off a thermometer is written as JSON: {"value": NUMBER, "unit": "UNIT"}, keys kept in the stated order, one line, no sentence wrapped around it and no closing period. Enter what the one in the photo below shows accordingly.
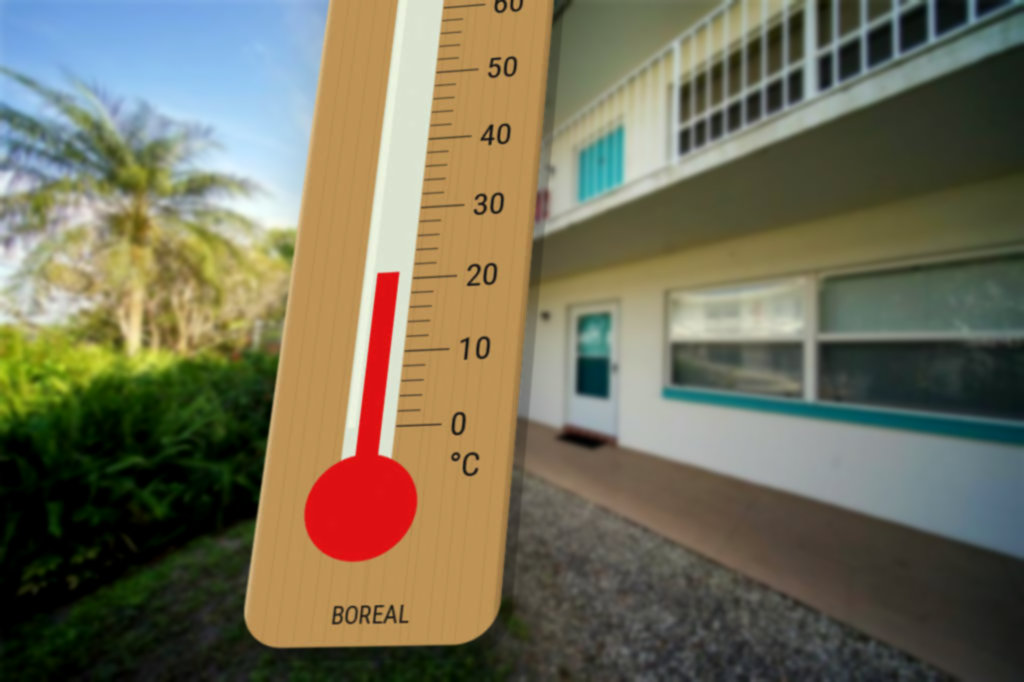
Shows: {"value": 21, "unit": "°C"}
